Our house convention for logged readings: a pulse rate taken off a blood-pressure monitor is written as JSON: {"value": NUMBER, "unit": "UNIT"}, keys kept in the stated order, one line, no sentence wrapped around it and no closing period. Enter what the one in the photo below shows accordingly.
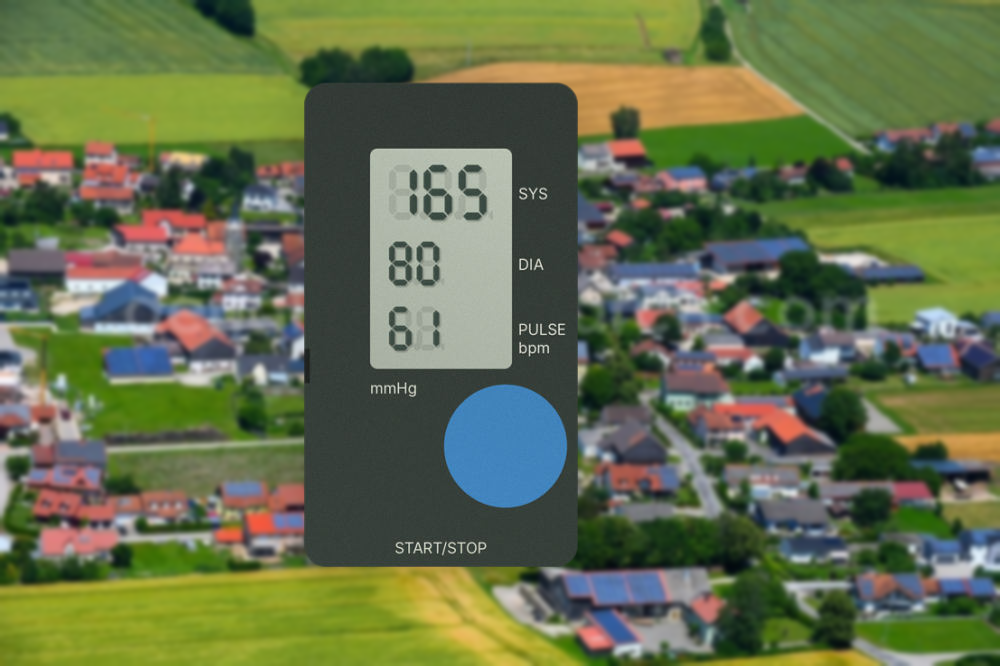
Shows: {"value": 61, "unit": "bpm"}
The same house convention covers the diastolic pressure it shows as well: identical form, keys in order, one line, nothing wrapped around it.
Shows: {"value": 80, "unit": "mmHg"}
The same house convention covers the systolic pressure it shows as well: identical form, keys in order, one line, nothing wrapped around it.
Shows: {"value": 165, "unit": "mmHg"}
